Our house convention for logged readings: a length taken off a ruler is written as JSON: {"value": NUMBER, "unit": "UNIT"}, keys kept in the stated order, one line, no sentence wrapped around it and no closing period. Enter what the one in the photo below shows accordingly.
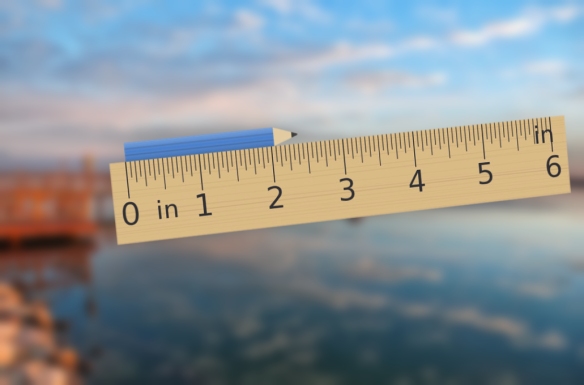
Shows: {"value": 2.375, "unit": "in"}
